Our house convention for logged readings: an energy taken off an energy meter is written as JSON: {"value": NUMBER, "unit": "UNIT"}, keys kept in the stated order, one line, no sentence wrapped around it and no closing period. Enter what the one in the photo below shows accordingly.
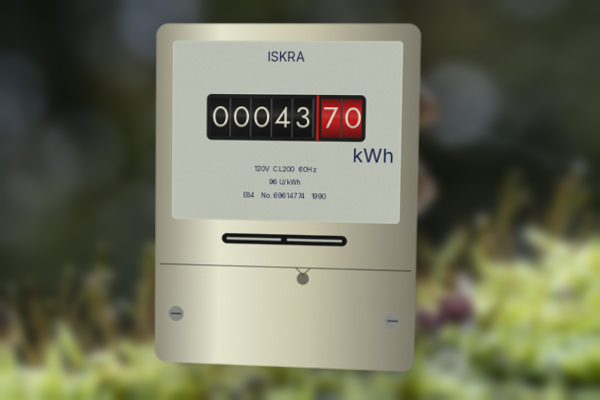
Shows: {"value": 43.70, "unit": "kWh"}
